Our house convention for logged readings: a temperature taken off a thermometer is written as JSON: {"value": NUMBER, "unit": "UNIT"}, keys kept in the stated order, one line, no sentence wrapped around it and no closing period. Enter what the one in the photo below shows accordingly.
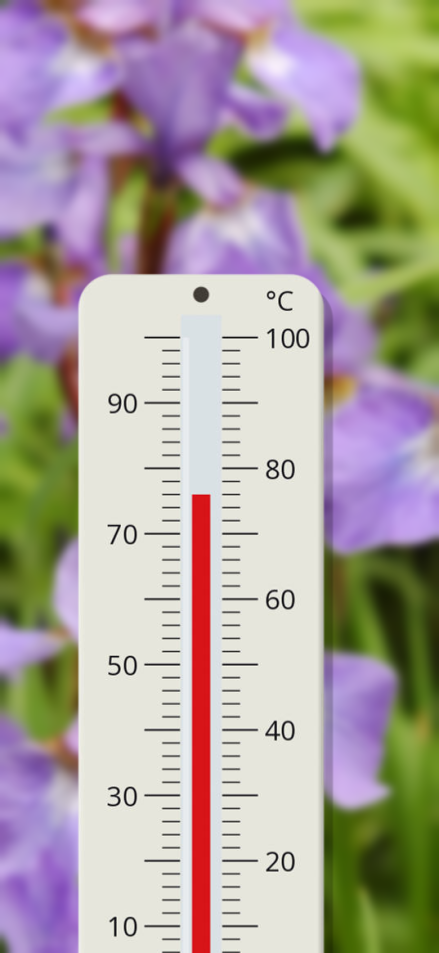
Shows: {"value": 76, "unit": "°C"}
